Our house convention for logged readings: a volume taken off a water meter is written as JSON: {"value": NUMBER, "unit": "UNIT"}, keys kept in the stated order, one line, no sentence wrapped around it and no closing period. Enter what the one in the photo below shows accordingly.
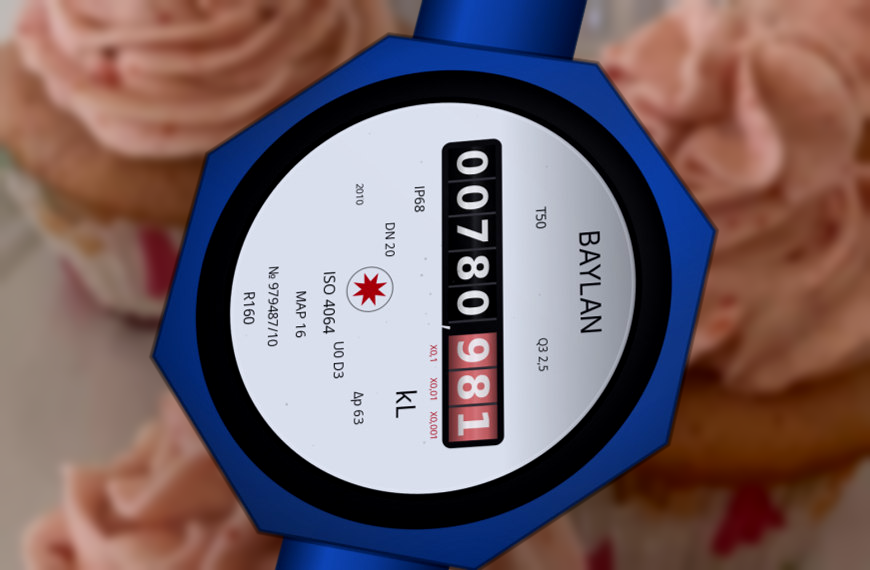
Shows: {"value": 780.981, "unit": "kL"}
